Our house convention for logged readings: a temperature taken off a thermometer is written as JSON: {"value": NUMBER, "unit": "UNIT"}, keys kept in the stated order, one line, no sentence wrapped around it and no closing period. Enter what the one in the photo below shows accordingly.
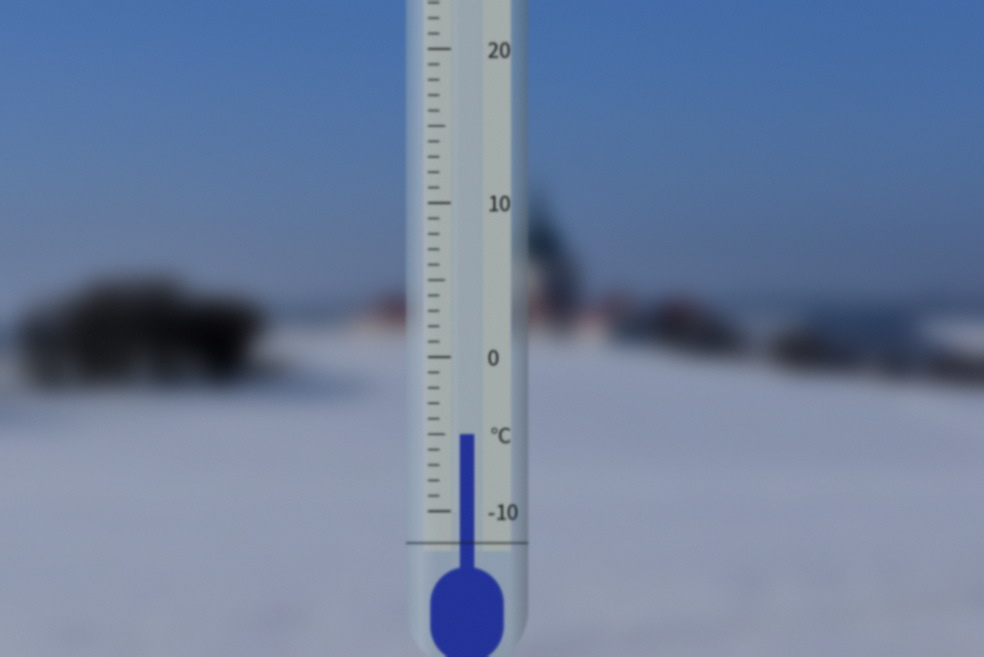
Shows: {"value": -5, "unit": "°C"}
